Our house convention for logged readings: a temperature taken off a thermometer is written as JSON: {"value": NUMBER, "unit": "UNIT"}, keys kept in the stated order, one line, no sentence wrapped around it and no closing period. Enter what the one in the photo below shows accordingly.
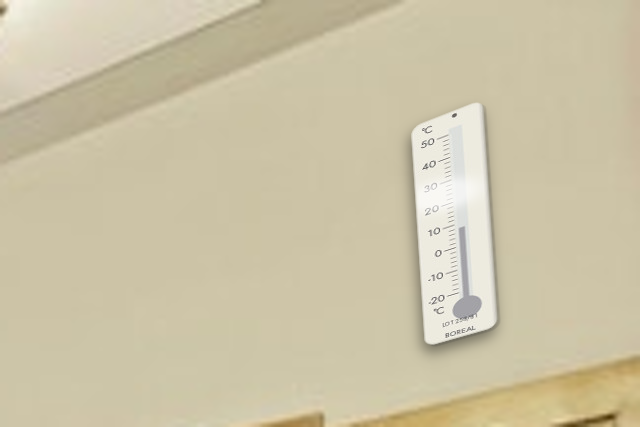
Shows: {"value": 8, "unit": "°C"}
